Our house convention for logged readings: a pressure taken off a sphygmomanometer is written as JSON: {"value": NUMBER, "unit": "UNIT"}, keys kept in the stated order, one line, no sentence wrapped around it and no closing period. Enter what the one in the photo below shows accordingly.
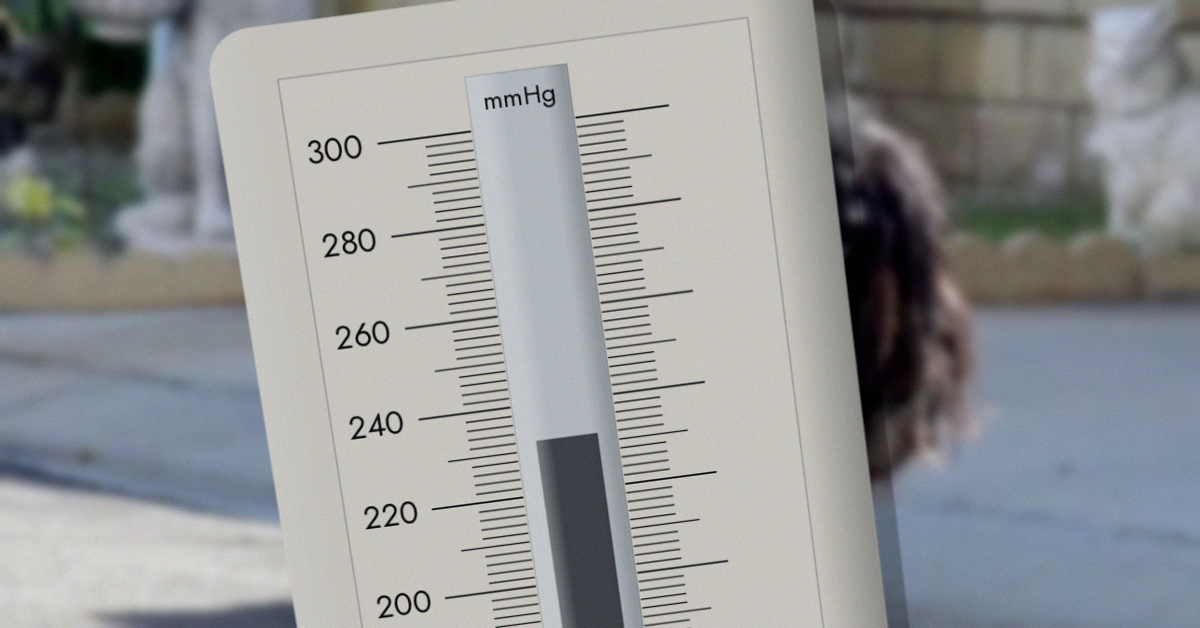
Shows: {"value": 232, "unit": "mmHg"}
